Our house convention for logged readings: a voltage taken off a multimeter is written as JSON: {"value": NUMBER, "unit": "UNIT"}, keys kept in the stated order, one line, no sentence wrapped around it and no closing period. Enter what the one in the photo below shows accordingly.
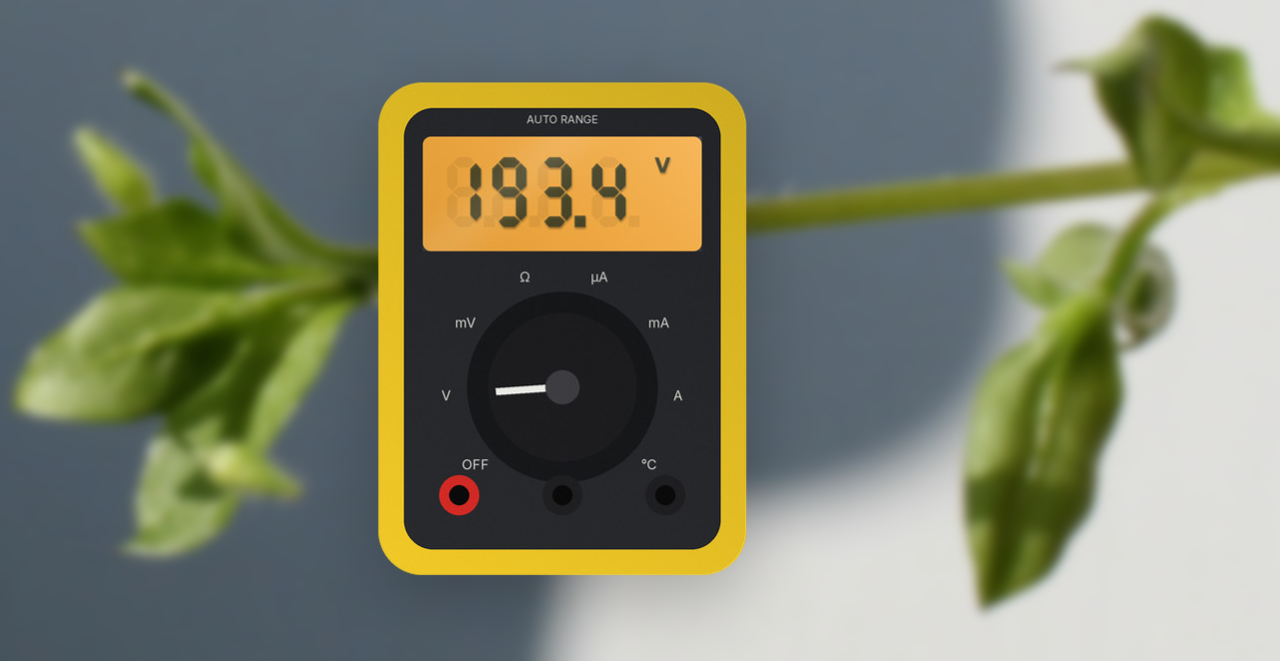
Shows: {"value": 193.4, "unit": "V"}
